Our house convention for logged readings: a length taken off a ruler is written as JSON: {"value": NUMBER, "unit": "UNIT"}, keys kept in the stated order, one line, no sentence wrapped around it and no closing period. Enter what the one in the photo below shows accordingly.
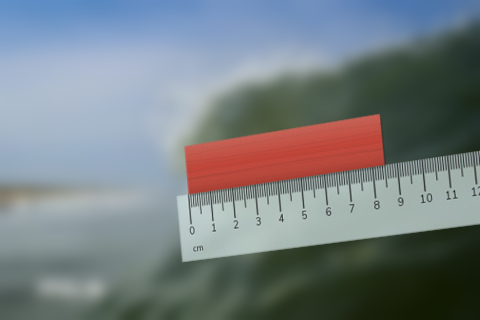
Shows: {"value": 8.5, "unit": "cm"}
